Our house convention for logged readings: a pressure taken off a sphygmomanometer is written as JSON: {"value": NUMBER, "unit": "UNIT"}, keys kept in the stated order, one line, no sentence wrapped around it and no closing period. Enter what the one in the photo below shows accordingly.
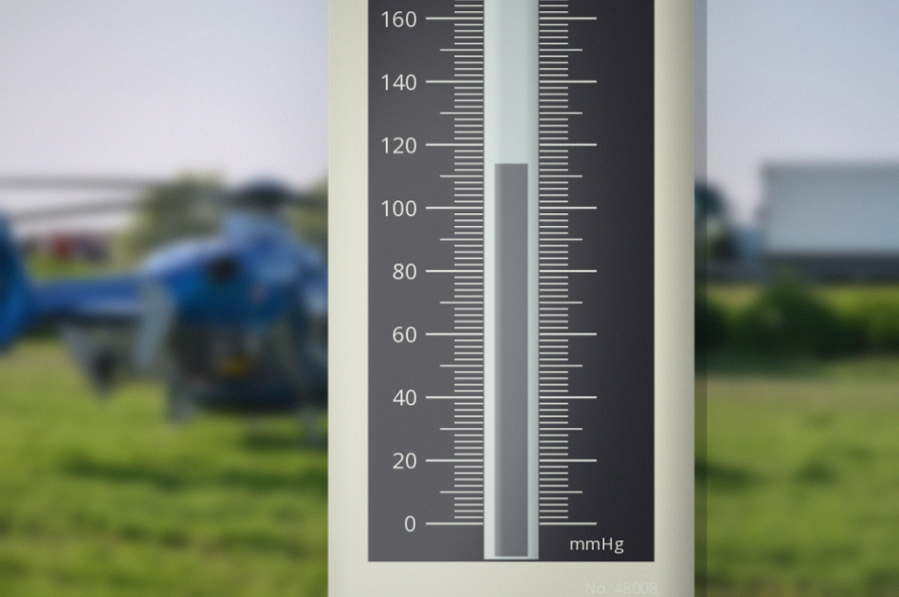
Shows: {"value": 114, "unit": "mmHg"}
